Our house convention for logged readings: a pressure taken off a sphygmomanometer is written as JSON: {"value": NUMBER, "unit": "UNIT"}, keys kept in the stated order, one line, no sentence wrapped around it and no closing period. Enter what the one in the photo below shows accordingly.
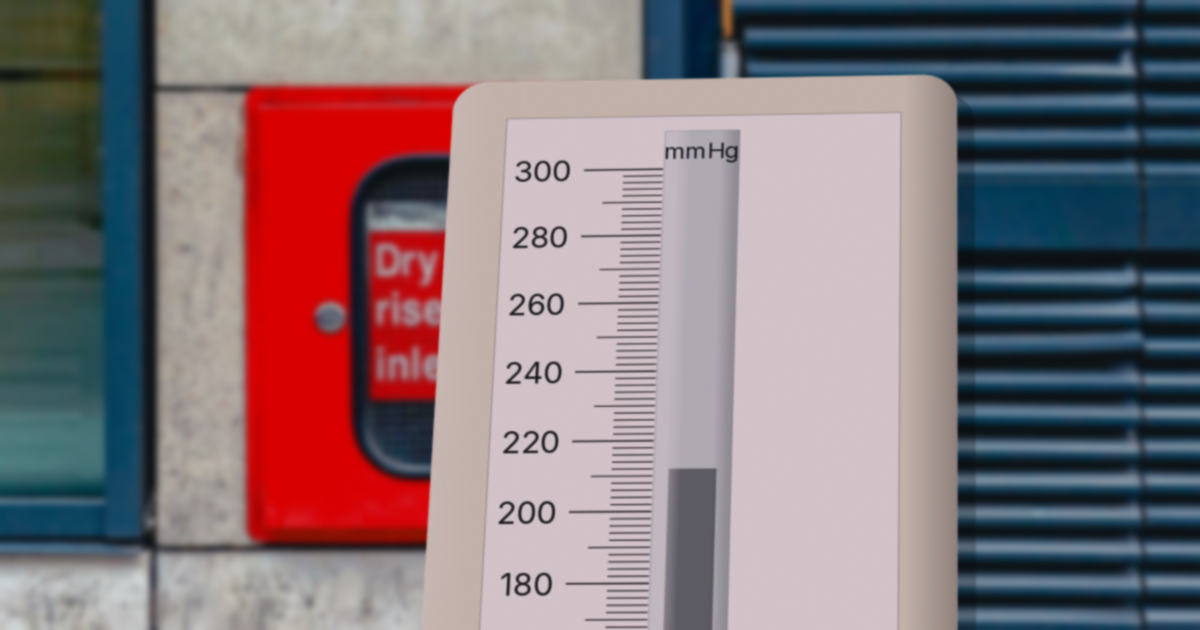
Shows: {"value": 212, "unit": "mmHg"}
